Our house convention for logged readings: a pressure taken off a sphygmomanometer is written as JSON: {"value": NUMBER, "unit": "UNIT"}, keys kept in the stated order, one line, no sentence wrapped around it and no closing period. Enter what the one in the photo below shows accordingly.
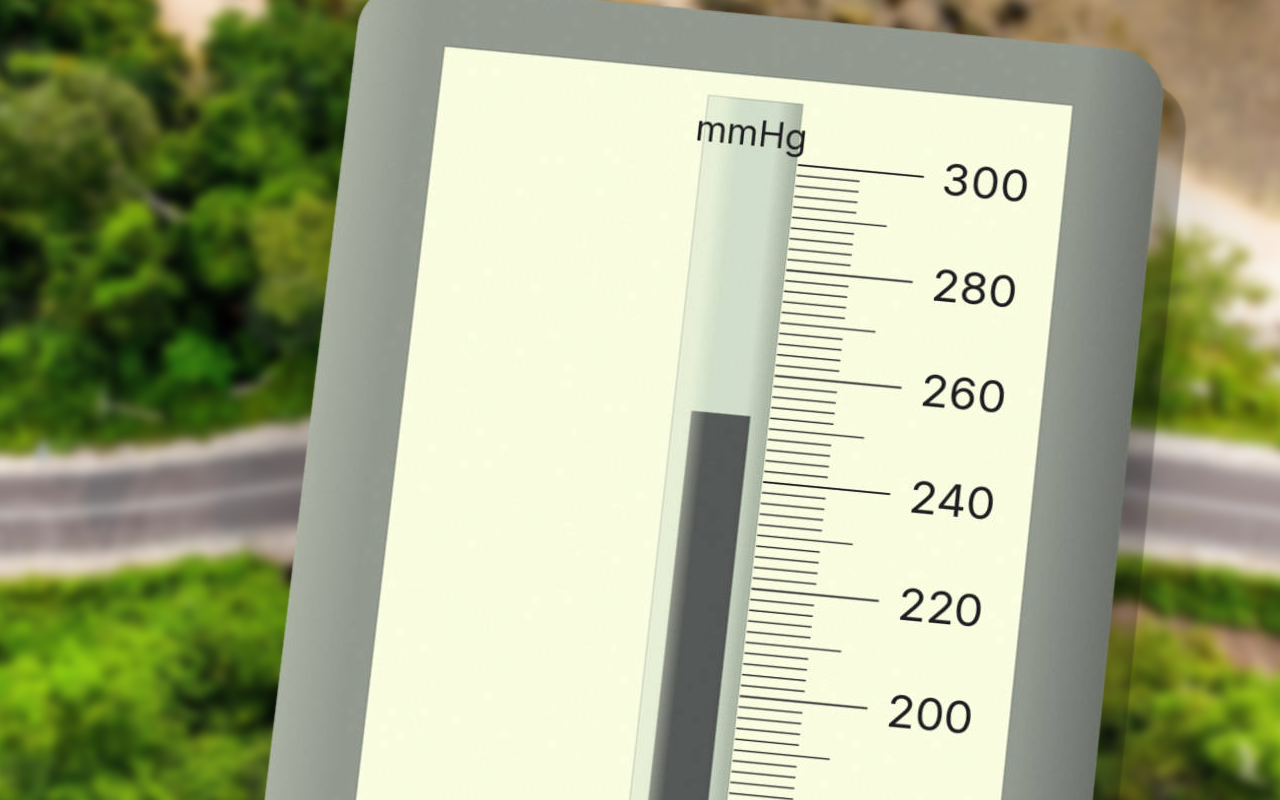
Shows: {"value": 252, "unit": "mmHg"}
